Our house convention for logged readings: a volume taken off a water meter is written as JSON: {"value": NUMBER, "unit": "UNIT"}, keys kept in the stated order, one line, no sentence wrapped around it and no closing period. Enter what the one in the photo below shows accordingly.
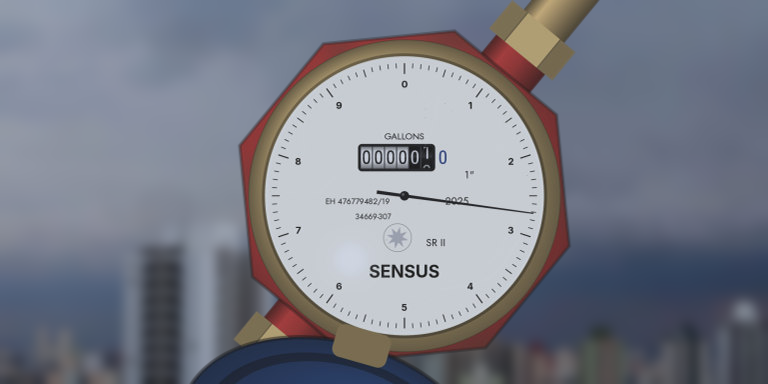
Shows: {"value": 12.7, "unit": "gal"}
